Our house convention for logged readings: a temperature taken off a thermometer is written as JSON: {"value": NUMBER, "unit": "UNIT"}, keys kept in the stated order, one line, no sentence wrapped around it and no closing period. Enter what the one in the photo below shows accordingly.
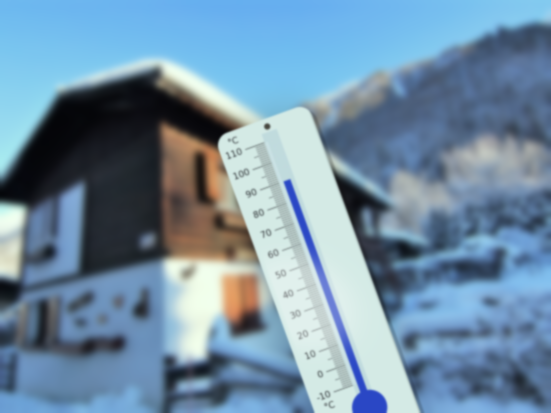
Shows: {"value": 90, "unit": "°C"}
